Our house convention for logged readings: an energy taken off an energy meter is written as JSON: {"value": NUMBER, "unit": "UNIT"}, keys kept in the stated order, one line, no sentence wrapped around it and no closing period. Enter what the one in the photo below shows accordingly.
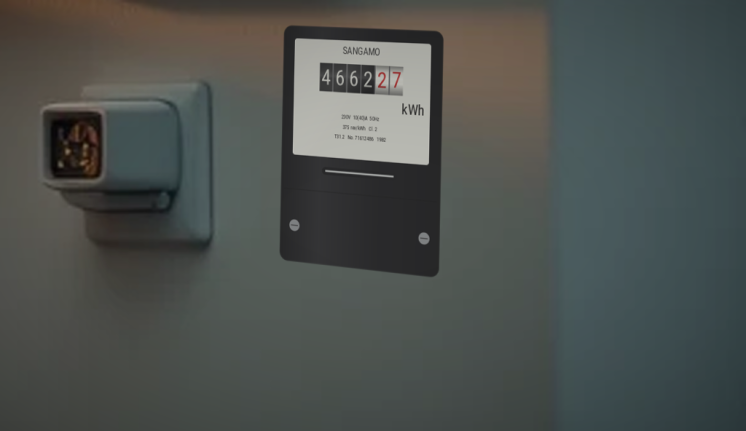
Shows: {"value": 4662.27, "unit": "kWh"}
